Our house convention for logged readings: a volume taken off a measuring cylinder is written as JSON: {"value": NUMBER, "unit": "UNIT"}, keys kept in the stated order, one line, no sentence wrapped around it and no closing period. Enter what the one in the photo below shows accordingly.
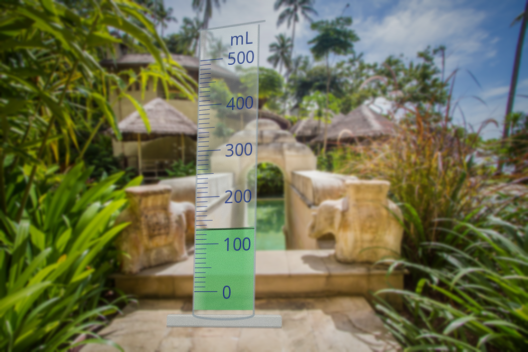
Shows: {"value": 130, "unit": "mL"}
